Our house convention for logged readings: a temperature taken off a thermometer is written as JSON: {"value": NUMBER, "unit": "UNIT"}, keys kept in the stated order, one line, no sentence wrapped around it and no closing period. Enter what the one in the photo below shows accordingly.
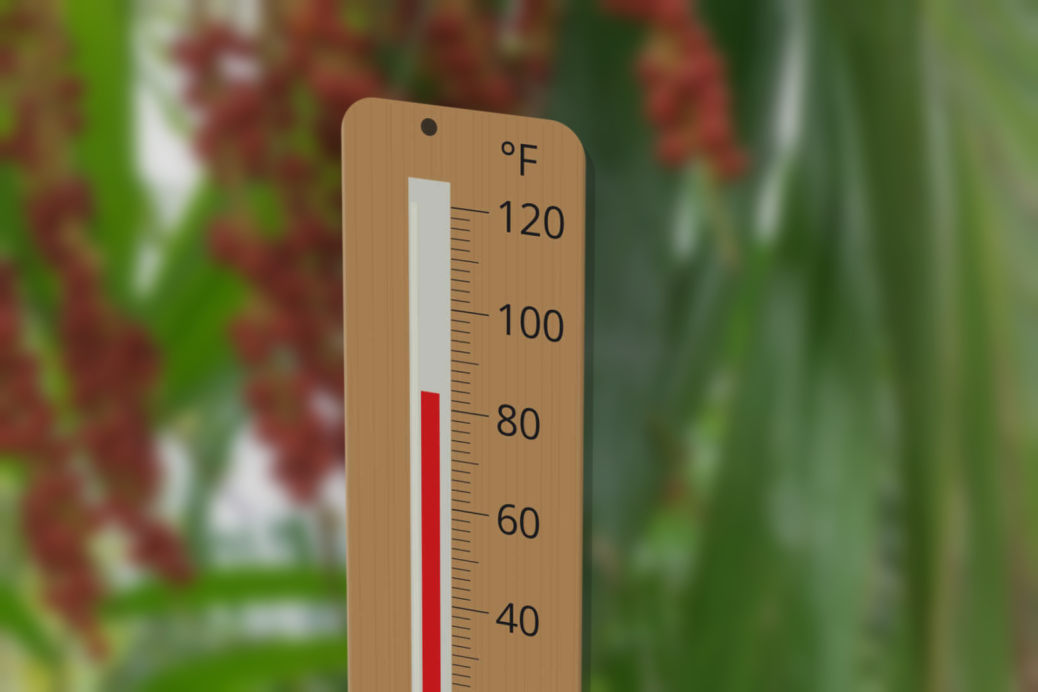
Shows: {"value": 83, "unit": "°F"}
